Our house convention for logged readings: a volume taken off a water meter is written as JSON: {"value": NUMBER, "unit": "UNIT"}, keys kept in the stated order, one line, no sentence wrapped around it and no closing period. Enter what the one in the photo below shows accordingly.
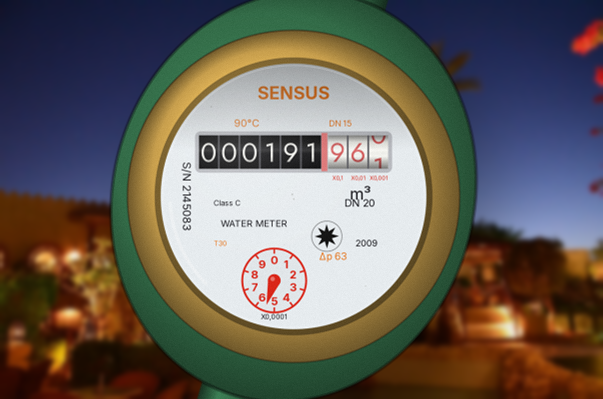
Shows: {"value": 191.9605, "unit": "m³"}
